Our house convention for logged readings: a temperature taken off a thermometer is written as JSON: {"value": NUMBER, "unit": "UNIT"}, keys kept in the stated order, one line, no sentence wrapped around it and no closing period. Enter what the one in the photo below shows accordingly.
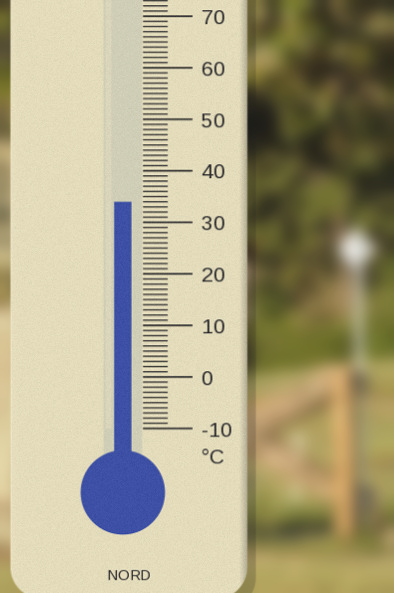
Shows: {"value": 34, "unit": "°C"}
